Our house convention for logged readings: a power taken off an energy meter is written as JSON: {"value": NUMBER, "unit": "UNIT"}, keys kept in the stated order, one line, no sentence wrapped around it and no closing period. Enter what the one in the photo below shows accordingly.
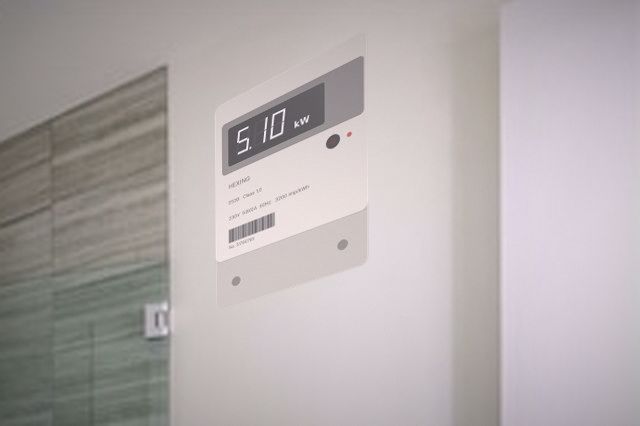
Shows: {"value": 5.10, "unit": "kW"}
